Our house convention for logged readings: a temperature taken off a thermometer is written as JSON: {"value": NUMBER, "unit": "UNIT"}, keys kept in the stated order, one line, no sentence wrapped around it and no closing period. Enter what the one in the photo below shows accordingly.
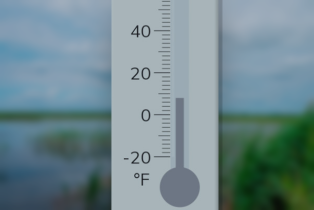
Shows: {"value": 8, "unit": "°F"}
